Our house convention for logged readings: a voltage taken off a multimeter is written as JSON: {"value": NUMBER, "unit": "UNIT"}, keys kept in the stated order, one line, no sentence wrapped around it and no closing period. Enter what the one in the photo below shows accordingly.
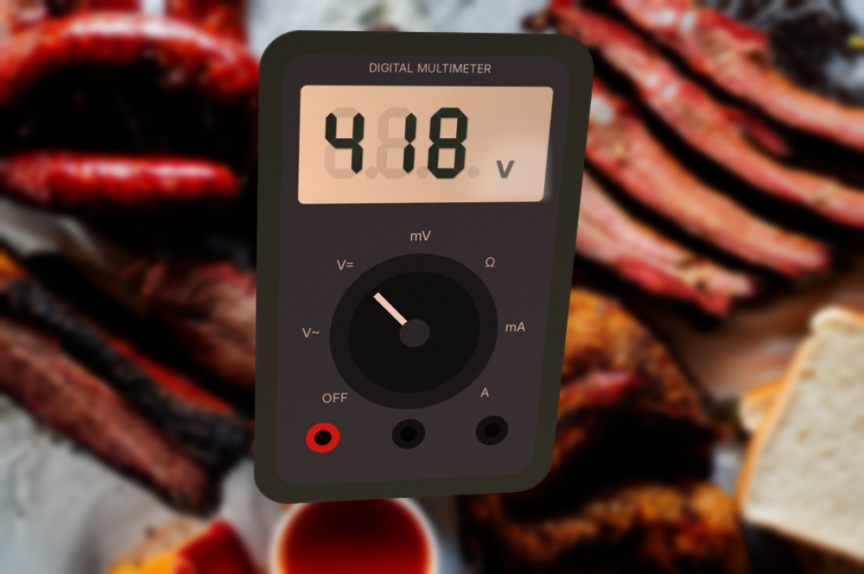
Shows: {"value": 418, "unit": "V"}
